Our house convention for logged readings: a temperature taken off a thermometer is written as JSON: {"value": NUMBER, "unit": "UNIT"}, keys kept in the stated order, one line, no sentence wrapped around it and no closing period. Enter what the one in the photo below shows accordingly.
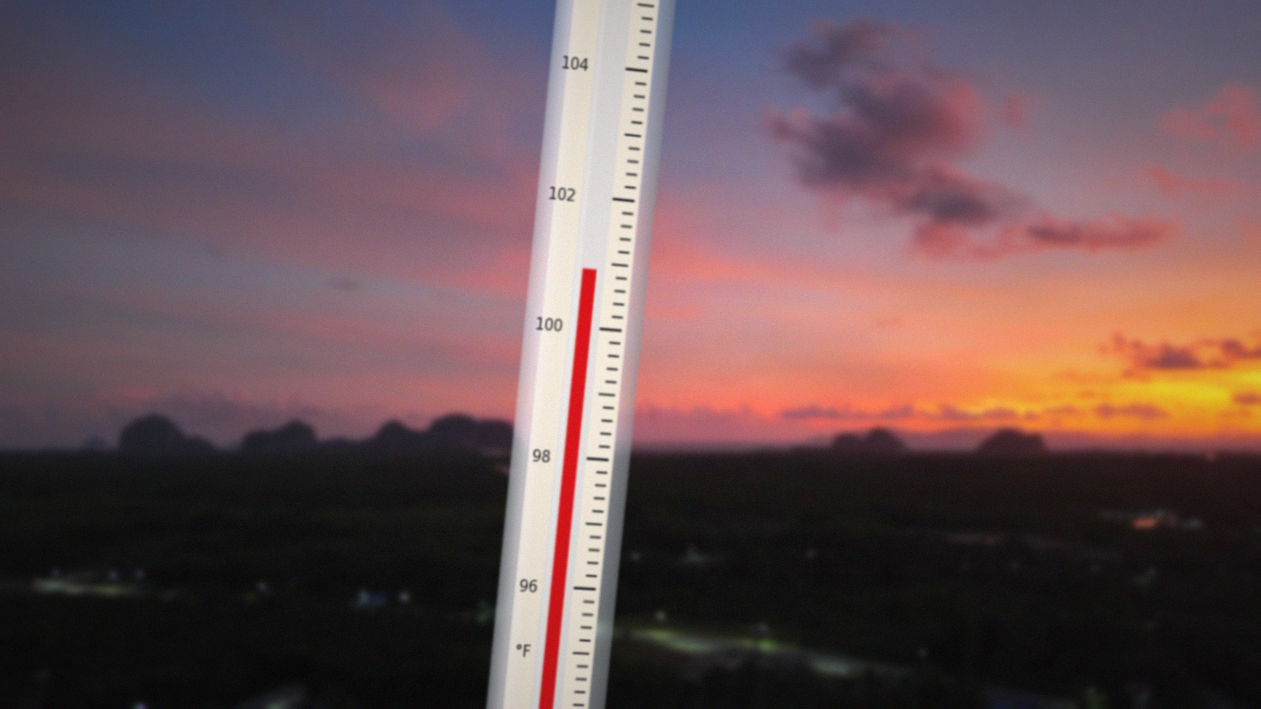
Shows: {"value": 100.9, "unit": "°F"}
